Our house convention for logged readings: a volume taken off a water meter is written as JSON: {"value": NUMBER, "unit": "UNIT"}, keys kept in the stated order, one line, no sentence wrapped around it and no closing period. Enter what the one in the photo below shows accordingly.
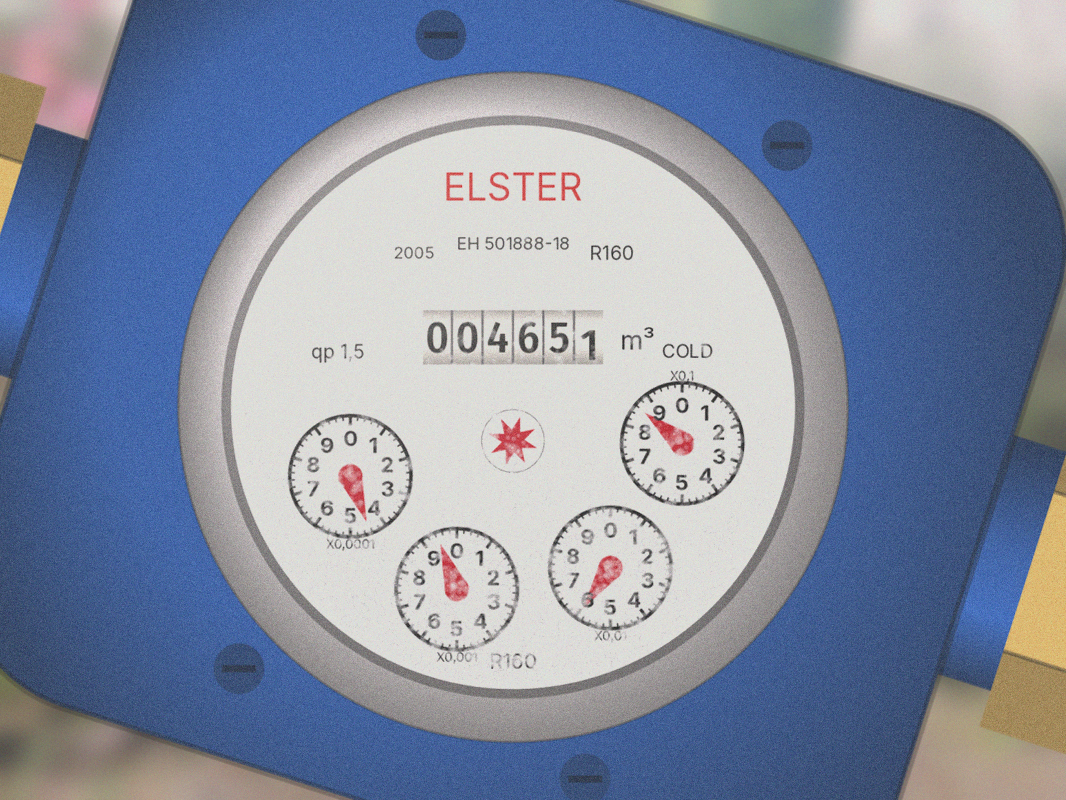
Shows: {"value": 4650.8594, "unit": "m³"}
